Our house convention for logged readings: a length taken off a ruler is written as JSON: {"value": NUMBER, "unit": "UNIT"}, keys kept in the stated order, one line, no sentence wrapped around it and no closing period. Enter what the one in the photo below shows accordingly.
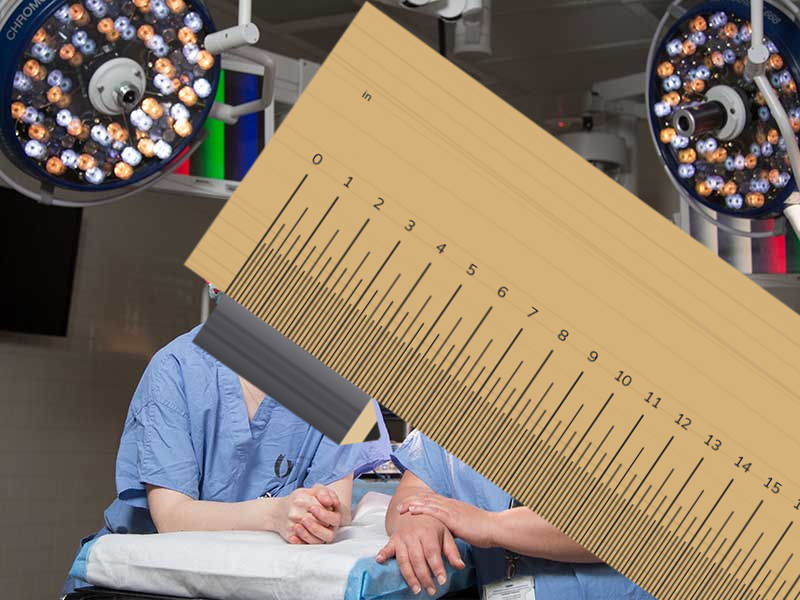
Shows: {"value": 5.5, "unit": "in"}
